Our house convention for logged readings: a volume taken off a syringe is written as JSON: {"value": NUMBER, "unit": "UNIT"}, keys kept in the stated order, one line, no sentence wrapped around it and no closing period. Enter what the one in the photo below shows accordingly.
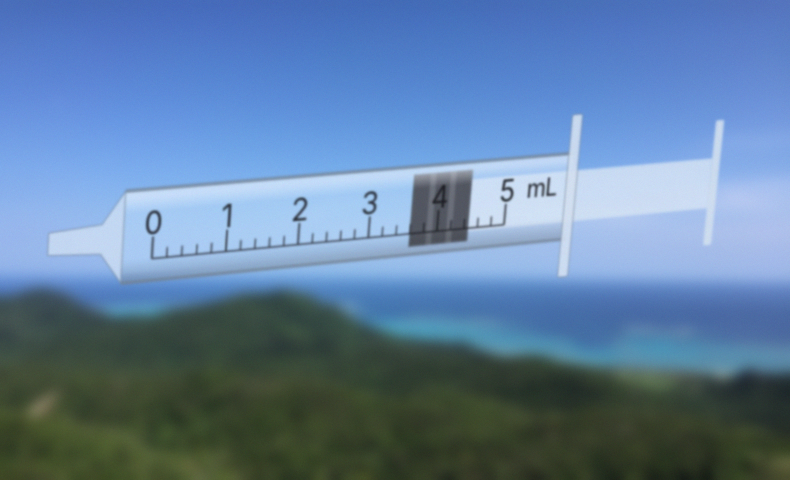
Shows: {"value": 3.6, "unit": "mL"}
